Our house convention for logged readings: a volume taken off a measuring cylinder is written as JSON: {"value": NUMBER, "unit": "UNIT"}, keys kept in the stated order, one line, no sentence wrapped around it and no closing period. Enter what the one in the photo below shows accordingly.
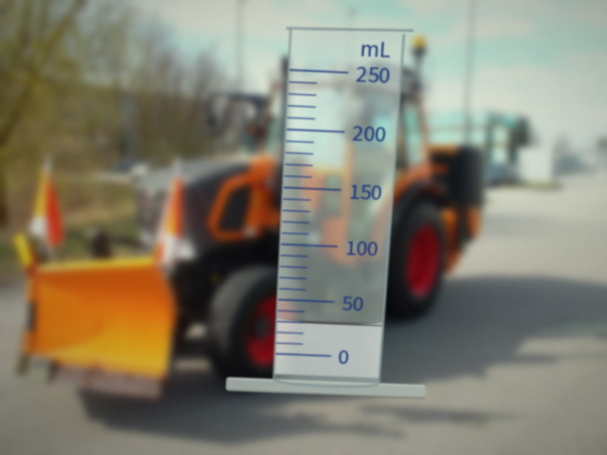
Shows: {"value": 30, "unit": "mL"}
